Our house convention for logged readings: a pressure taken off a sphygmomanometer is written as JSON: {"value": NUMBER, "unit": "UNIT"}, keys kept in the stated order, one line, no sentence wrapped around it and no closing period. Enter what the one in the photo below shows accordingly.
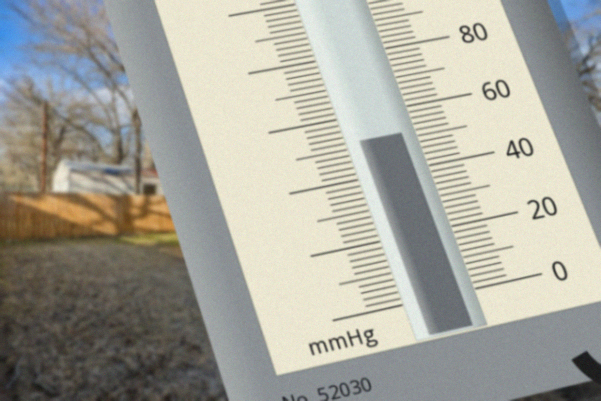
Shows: {"value": 52, "unit": "mmHg"}
